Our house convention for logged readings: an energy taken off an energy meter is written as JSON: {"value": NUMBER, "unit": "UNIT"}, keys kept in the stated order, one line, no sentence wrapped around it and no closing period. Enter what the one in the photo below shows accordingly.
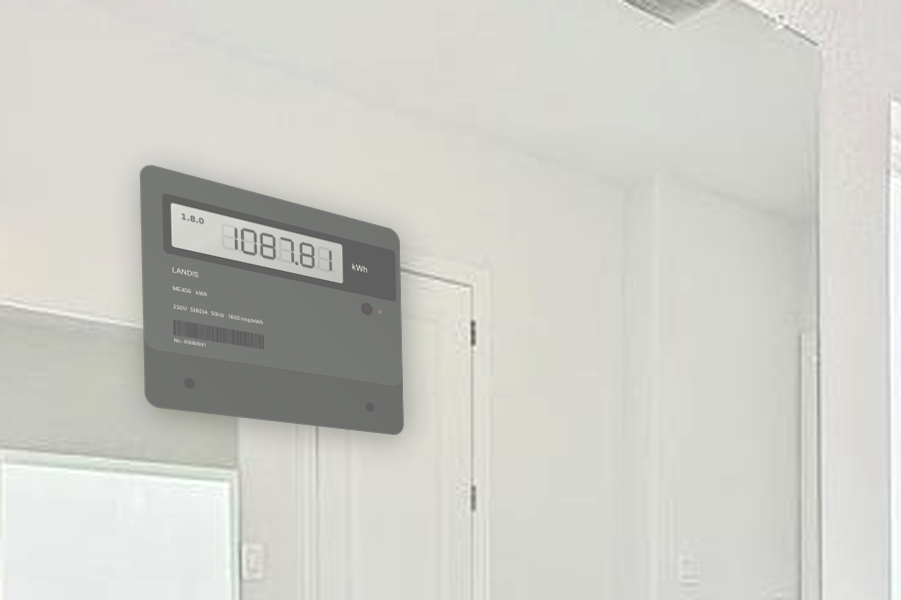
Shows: {"value": 1087.81, "unit": "kWh"}
